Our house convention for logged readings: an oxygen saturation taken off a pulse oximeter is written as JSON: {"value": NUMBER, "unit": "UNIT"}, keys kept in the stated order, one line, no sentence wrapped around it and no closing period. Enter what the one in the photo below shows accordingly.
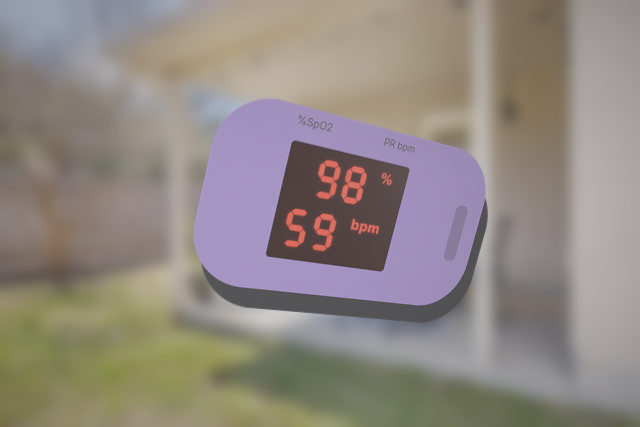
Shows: {"value": 98, "unit": "%"}
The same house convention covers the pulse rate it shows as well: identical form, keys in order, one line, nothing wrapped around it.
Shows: {"value": 59, "unit": "bpm"}
